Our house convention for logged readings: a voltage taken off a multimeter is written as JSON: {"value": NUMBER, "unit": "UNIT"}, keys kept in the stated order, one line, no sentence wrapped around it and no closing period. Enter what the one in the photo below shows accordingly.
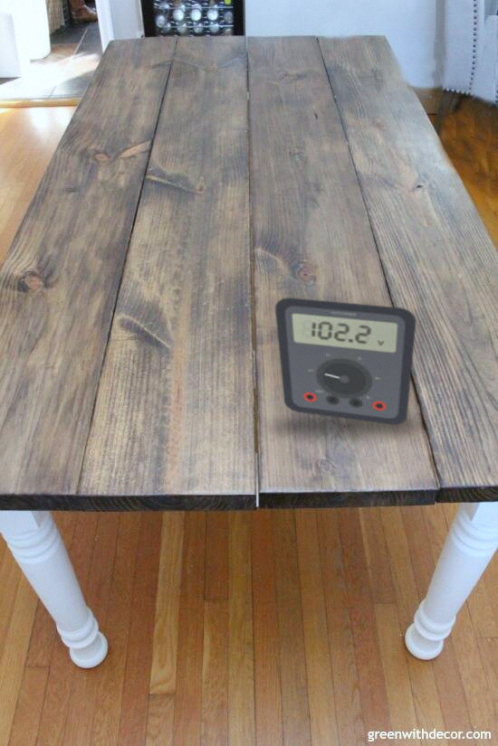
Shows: {"value": 102.2, "unit": "V"}
